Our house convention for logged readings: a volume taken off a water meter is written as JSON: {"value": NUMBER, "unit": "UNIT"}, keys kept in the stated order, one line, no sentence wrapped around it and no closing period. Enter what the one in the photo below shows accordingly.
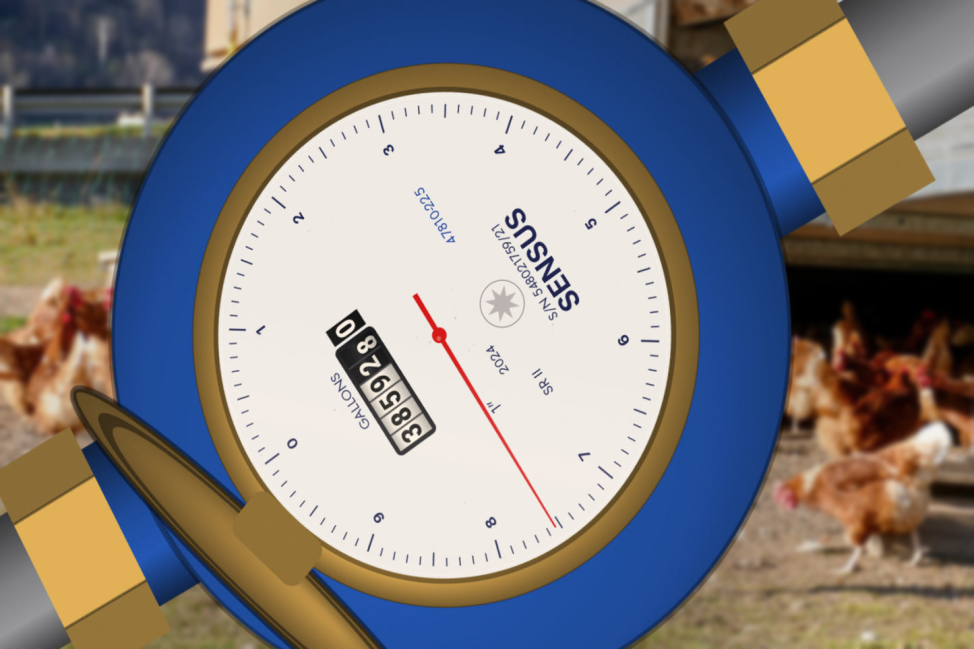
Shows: {"value": 3859277.5, "unit": "gal"}
